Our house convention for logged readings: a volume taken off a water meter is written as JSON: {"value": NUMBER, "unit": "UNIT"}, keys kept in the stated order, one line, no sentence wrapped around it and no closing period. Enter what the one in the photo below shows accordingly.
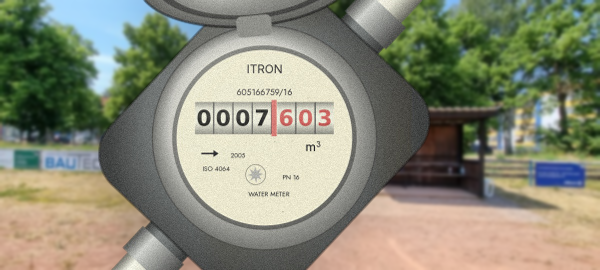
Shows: {"value": 7.603, "unit": "m³"}
